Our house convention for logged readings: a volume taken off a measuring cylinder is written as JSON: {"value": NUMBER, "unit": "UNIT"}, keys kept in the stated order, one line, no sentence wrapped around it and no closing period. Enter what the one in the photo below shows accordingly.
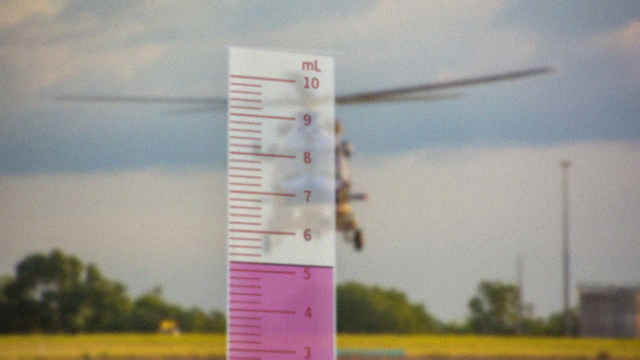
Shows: {"value": 5.2, "unit": "mL"}
